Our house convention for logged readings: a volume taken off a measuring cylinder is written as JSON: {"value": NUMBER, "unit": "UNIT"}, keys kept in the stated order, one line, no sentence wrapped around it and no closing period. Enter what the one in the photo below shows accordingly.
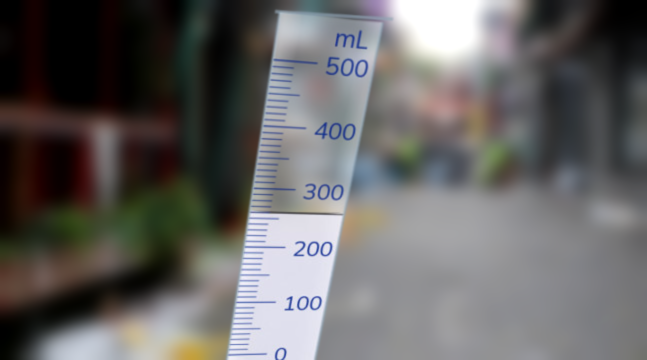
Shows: {"value": 260, "unit": "mL"}
